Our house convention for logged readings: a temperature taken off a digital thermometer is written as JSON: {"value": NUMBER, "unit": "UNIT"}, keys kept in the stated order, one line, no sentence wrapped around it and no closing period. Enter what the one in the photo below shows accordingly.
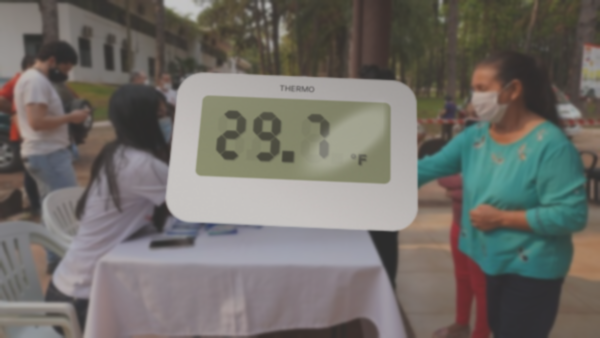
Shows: {"value": 29.7, "unit": "°F"}
